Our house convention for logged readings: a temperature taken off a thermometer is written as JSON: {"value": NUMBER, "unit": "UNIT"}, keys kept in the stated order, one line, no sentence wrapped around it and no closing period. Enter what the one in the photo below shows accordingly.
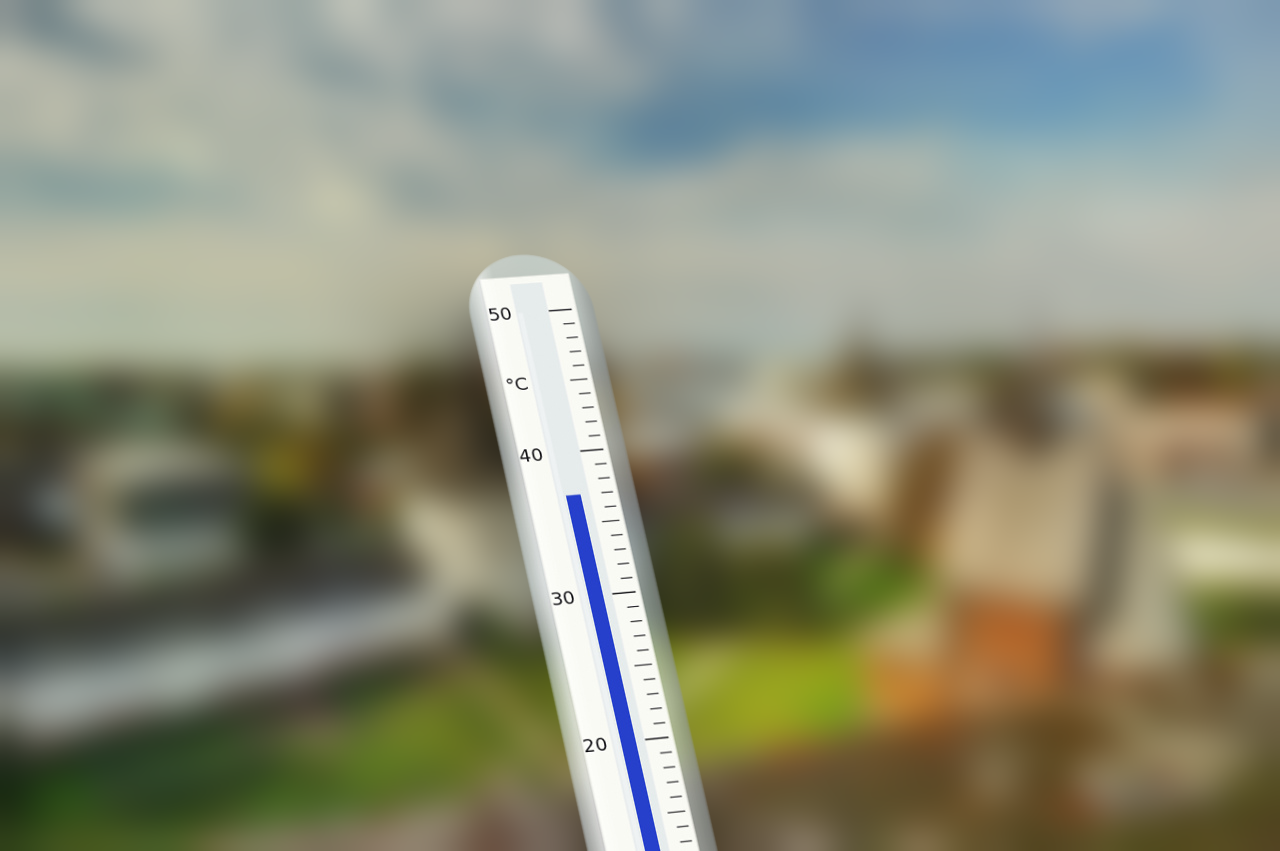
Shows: {"value": 37, "unit": "°C"}
